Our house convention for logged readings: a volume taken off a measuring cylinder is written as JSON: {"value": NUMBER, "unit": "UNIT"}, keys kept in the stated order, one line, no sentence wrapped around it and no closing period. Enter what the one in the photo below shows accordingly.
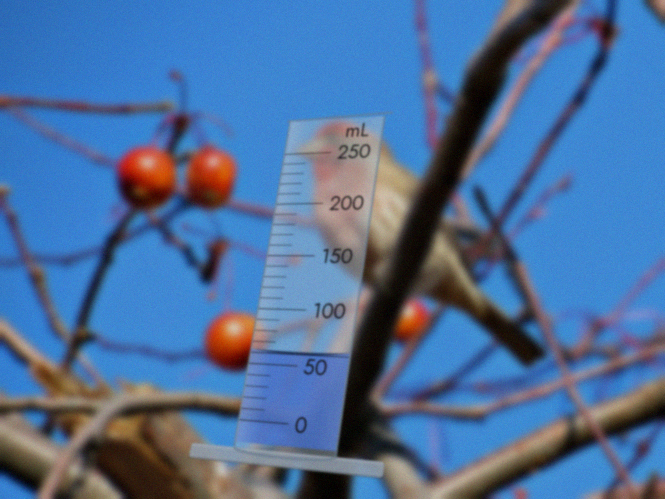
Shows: {"value": 60, "unit": "mL"}
